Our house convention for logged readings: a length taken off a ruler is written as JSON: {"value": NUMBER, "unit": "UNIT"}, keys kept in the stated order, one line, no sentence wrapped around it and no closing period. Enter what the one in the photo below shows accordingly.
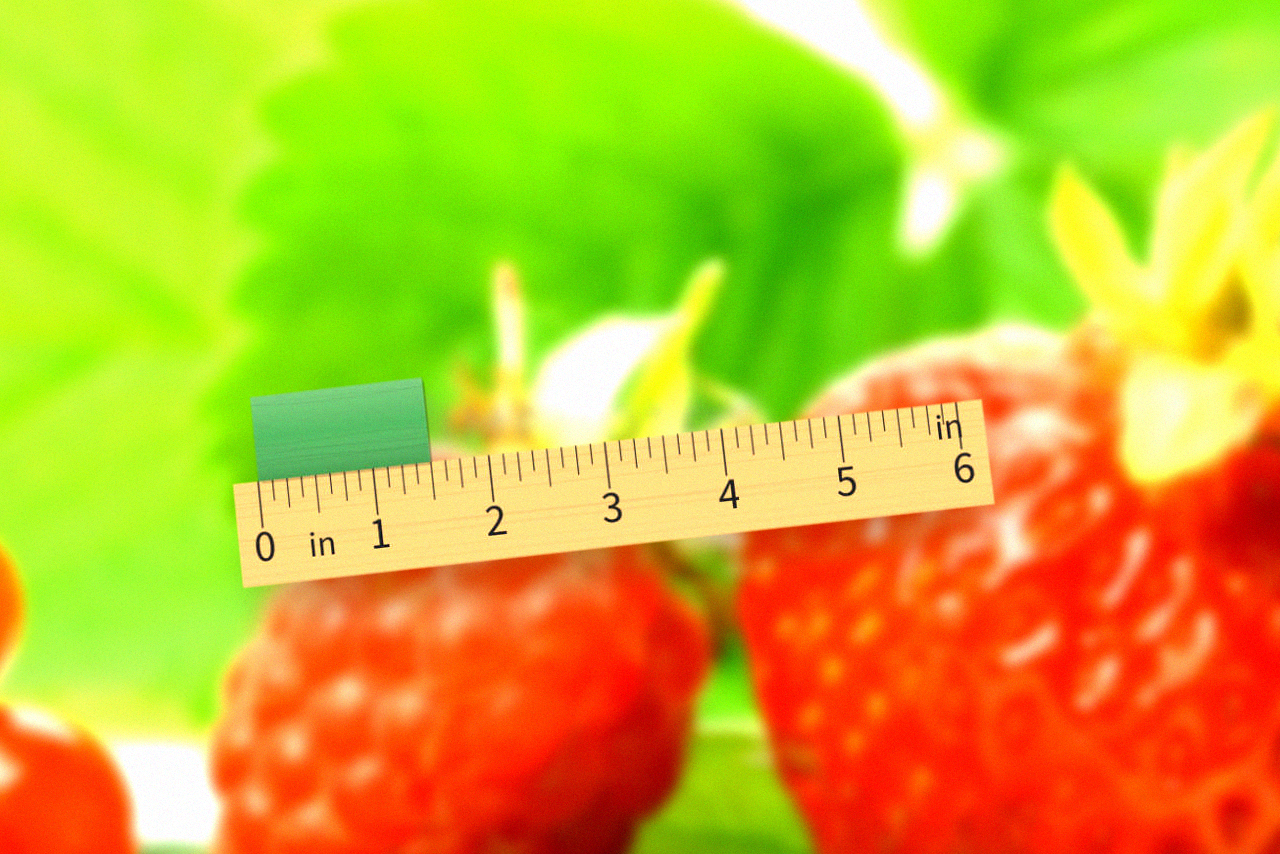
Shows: {"value": 1.5, "unit": "in"}
